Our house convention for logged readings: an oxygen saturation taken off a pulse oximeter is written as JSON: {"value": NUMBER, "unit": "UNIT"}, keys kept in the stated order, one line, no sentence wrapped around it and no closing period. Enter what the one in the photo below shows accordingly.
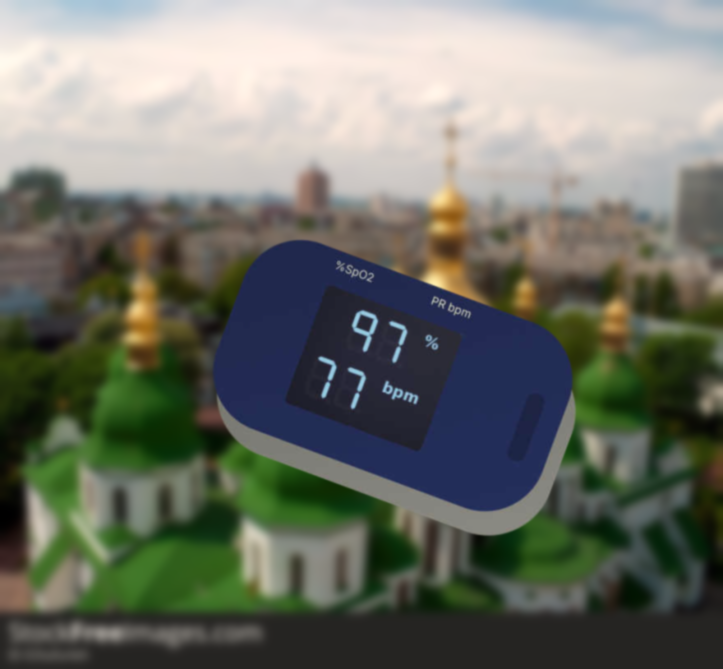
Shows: {"value": 97, "unit": "%"}
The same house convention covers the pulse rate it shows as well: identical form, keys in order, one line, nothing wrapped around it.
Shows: {"value": 77, "unit": "bpm"}
